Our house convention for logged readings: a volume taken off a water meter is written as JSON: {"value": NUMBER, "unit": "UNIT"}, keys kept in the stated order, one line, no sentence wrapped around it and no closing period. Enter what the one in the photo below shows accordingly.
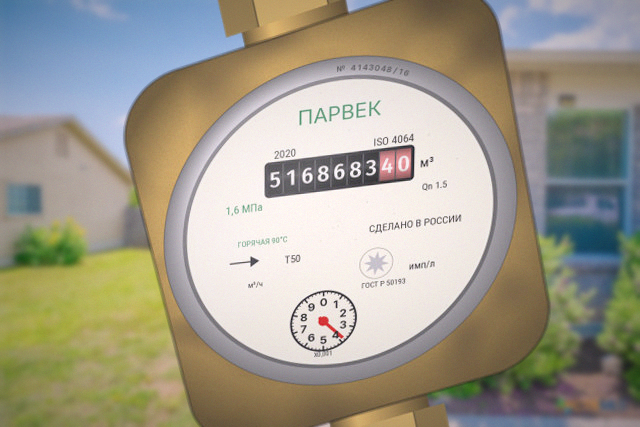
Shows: {"value": 5168683.403, "unit": "m³"}
